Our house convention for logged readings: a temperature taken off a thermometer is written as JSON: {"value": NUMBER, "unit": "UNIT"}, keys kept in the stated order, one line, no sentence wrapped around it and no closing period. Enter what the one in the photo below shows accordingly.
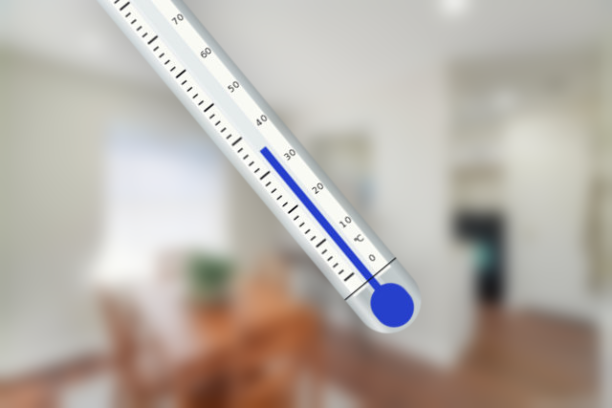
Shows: {"value": 35, "unit": "°C"}
